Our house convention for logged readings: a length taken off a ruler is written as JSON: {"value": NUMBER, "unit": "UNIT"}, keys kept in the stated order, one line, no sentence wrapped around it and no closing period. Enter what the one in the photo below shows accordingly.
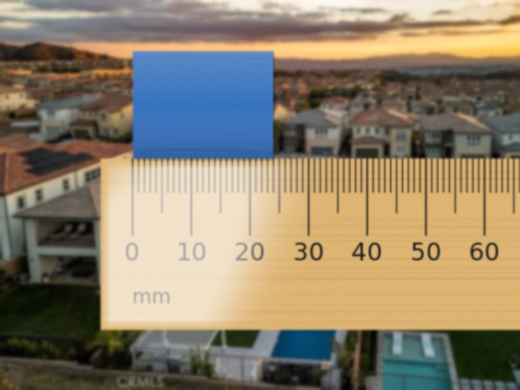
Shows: {"value": 24, "unit": "mm"}
